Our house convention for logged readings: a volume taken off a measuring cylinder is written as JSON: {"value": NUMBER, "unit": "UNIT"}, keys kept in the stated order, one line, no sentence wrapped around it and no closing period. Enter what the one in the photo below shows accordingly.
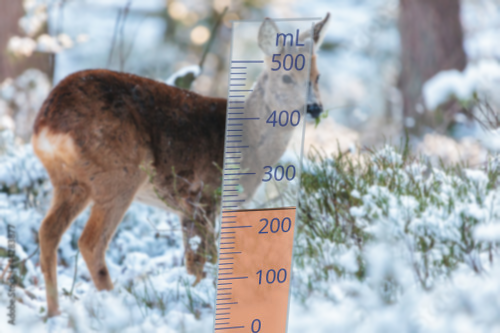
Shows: {"value": 230, "unit": "mL"}
